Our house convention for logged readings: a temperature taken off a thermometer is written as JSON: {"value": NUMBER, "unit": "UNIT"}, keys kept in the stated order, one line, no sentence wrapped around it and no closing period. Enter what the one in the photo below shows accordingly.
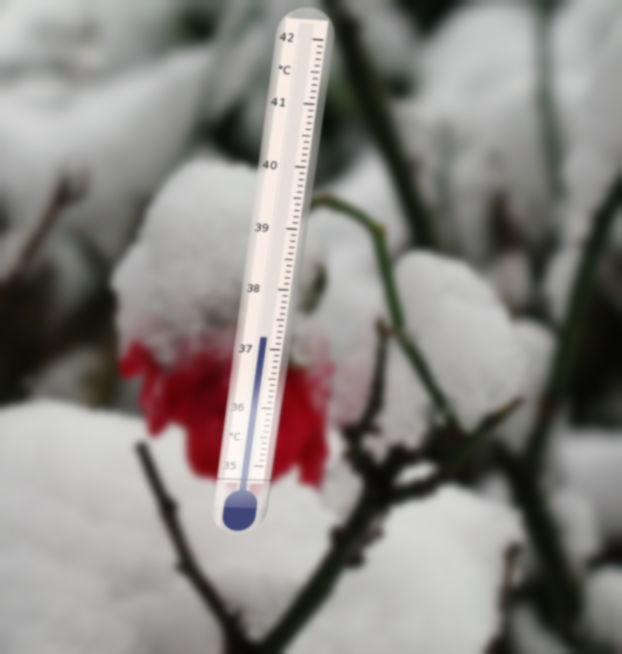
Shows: {"value": 37.2, "unit": "°C"}
